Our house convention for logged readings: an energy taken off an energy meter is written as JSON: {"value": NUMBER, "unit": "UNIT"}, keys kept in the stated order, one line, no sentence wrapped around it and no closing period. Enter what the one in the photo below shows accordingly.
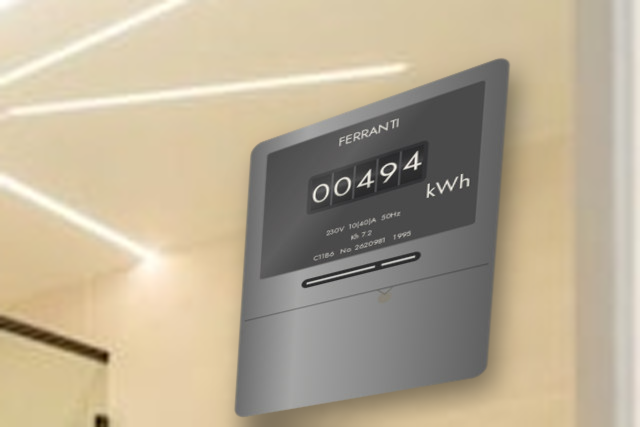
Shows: {"value": 494, "unit": "kWh"}
